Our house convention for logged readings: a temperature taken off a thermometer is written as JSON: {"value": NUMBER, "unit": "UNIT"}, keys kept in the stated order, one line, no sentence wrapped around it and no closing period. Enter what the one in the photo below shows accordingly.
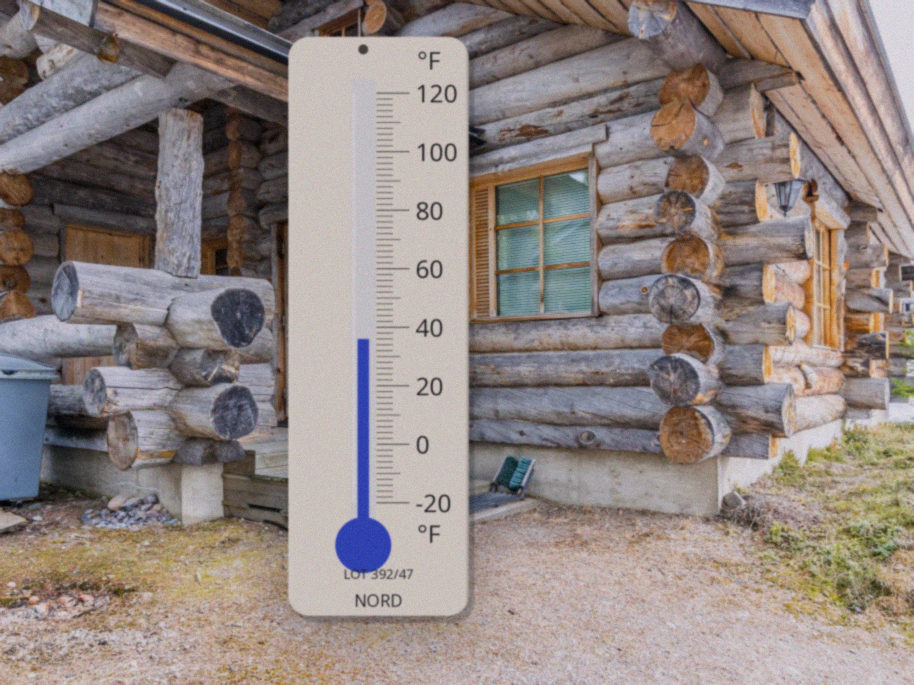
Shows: {"value": 36, "unit": "°F"}
